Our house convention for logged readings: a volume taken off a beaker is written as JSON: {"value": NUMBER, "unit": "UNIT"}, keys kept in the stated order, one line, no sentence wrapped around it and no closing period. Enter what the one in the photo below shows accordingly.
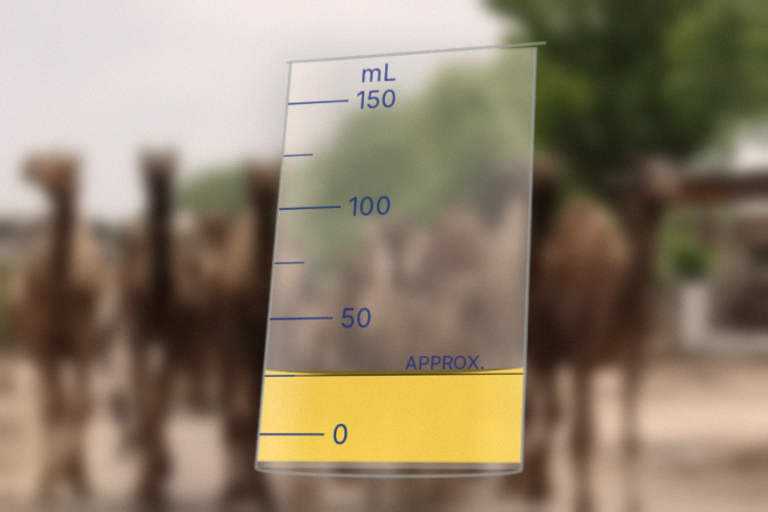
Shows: {"value": 25, "unit": "mL"}
